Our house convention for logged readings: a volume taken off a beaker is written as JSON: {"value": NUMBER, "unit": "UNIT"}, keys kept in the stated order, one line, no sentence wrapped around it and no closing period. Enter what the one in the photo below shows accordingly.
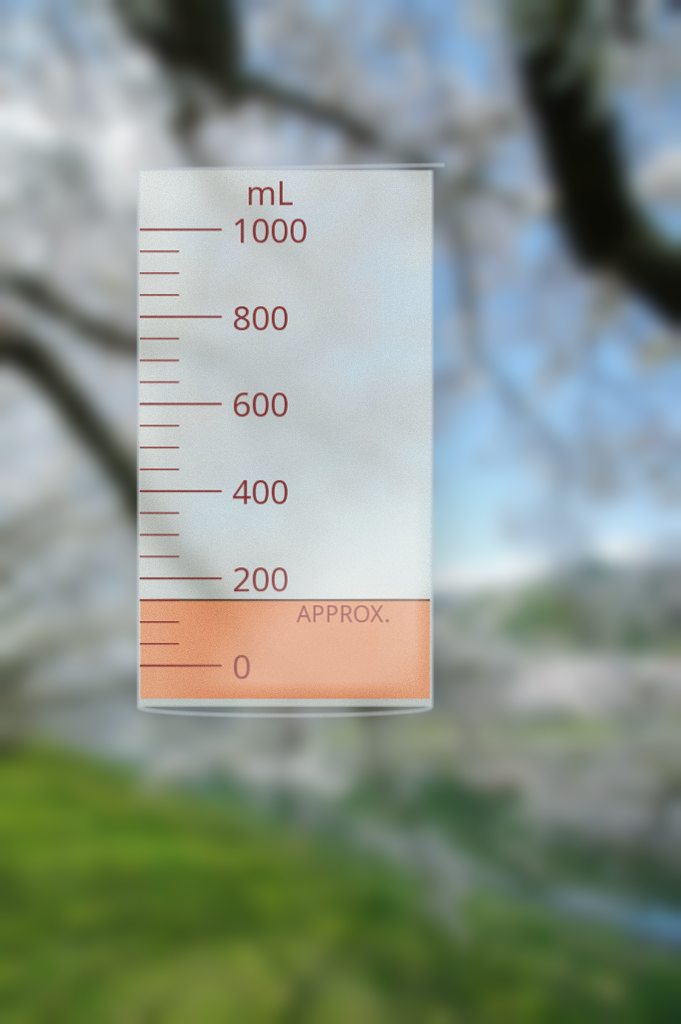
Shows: {"value": 150, "unit": "mL"}
